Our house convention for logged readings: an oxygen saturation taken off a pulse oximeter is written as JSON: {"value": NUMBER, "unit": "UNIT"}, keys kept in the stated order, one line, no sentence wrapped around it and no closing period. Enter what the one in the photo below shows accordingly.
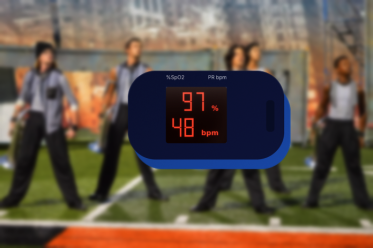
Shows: {"value": 97, "unit": "%"}
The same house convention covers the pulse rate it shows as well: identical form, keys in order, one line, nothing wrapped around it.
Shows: {"value": 48, "unit": "bpm"}
